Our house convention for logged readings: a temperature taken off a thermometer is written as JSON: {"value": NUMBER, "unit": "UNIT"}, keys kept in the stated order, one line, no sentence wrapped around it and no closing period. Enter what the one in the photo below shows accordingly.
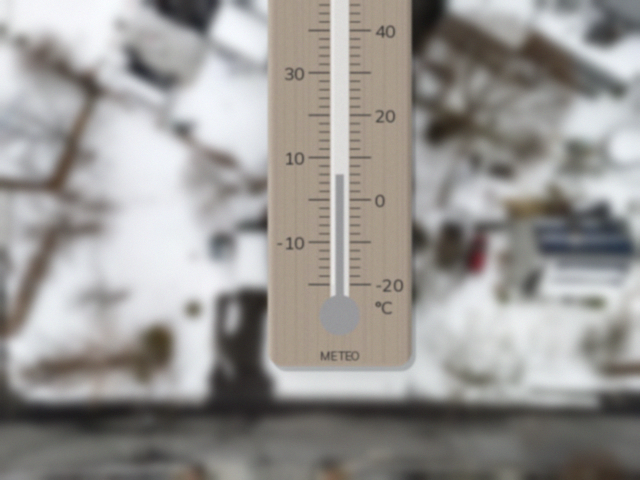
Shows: {"value": 6, "unit": "°C"}
